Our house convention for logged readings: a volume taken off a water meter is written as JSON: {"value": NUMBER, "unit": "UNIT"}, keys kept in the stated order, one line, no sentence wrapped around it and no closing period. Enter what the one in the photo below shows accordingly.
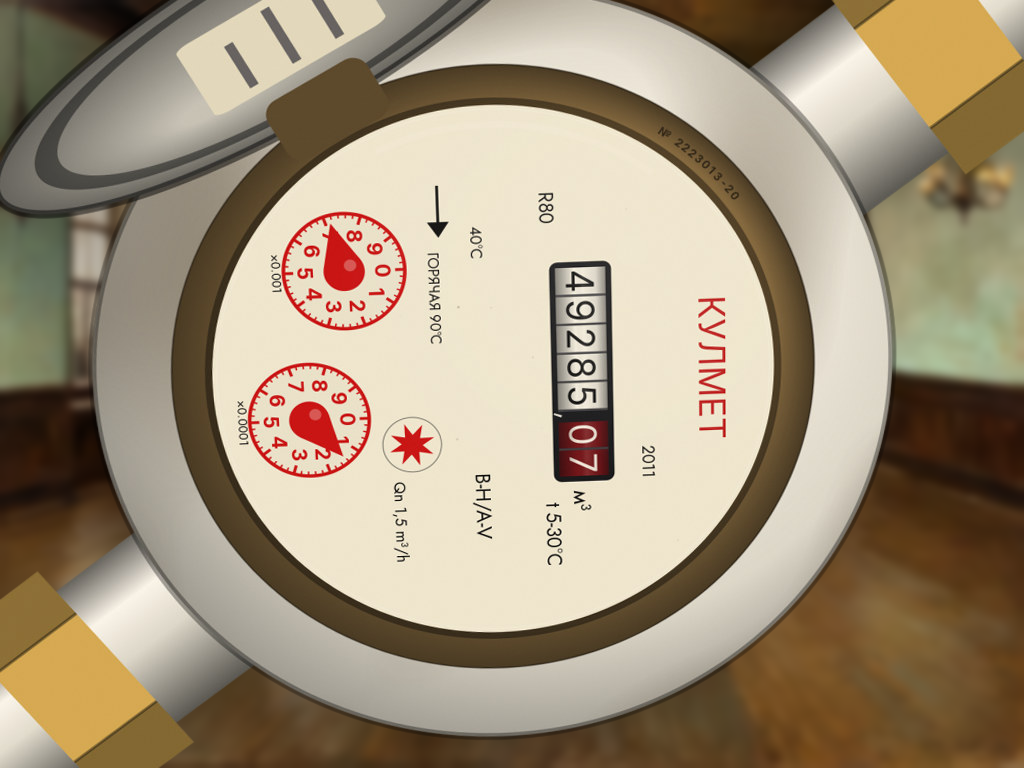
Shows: {"value": 49285.0771, "unit": "m³"}
